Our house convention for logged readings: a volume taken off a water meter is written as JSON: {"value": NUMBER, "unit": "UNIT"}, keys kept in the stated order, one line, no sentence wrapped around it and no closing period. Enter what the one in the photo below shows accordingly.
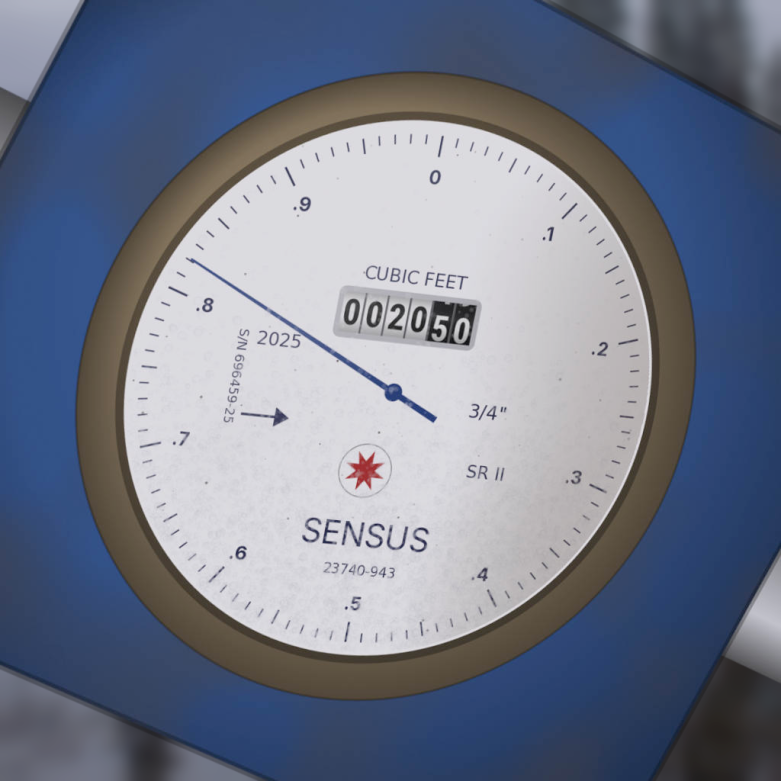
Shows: {"value": 2049.82, "unit": "ft³"}
